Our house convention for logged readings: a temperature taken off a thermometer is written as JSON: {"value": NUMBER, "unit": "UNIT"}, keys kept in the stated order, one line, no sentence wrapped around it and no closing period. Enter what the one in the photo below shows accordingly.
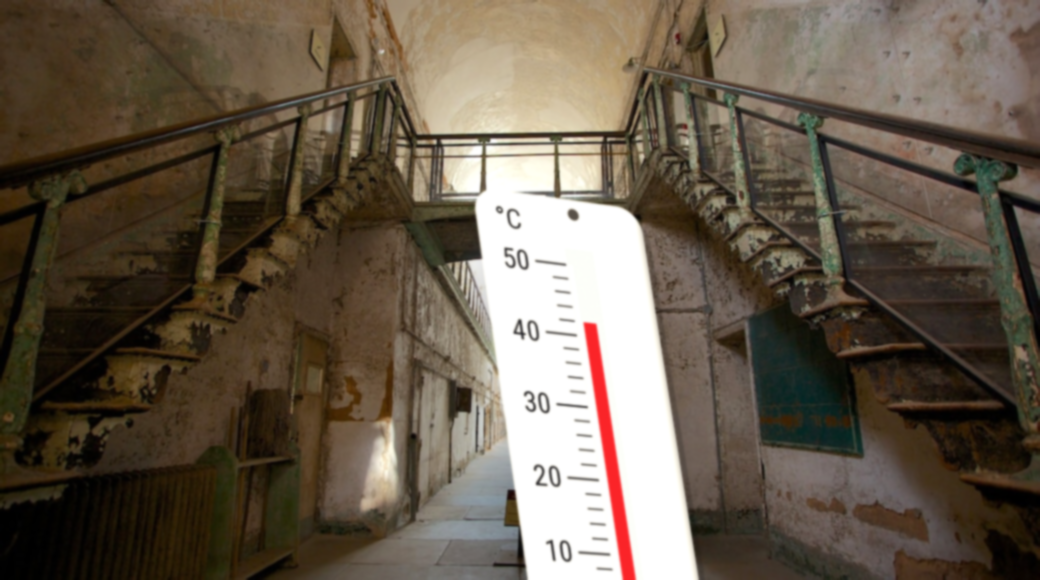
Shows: {"value": 42, "unit": "°C"}
